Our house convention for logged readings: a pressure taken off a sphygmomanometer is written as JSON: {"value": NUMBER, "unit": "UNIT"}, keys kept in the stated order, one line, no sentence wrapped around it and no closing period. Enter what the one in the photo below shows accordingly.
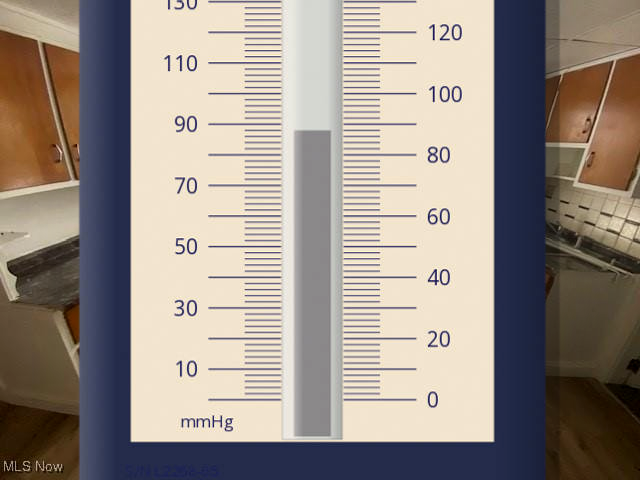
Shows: {"value": 88, "unit": "mmHg"}
